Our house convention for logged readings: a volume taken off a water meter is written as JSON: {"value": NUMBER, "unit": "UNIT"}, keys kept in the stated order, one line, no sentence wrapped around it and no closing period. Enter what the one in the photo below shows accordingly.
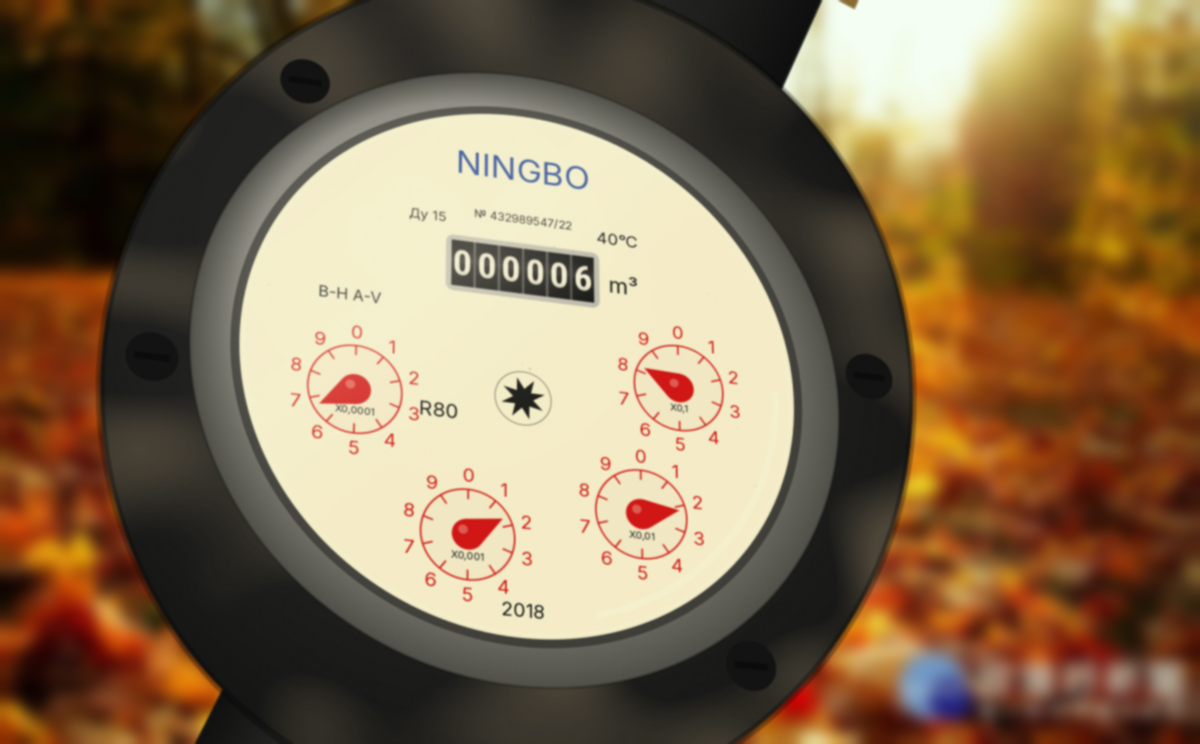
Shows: {"value": 6.8216, "unit": "m³"}
